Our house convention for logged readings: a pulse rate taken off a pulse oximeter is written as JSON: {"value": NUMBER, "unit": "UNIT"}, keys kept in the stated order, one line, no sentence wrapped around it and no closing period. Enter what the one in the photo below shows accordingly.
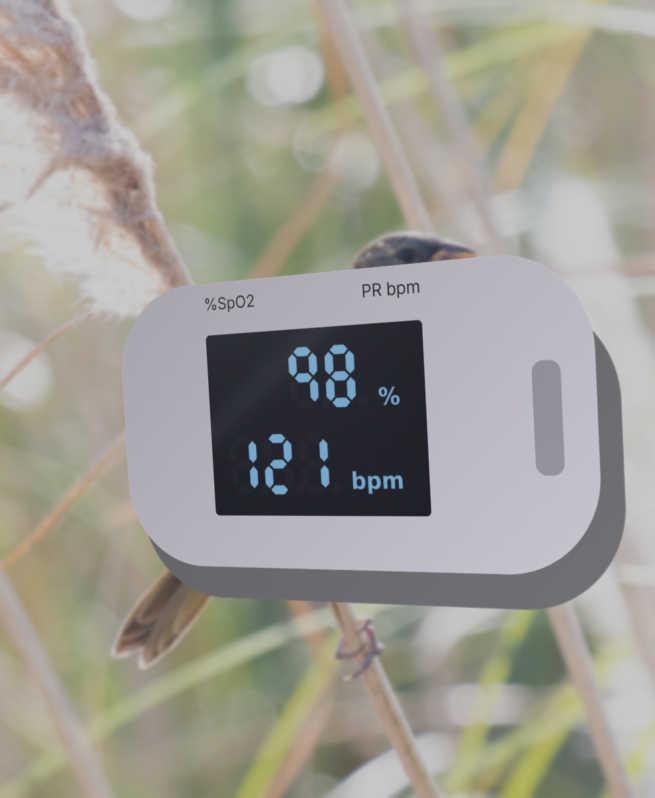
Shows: {"value": 121, "unit": "bpm"}
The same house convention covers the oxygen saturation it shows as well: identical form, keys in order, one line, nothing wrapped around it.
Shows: {"value": 98, "unit": "%"}
